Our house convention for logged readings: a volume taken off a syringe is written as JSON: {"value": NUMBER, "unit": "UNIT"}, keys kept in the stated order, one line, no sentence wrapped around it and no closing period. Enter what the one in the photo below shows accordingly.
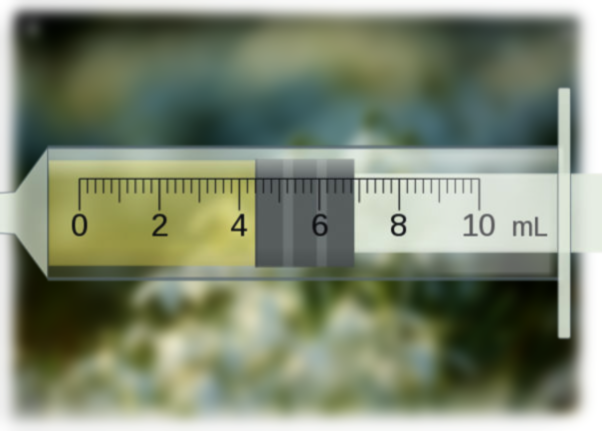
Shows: {"value": 4.4, "unit": "mL"}
